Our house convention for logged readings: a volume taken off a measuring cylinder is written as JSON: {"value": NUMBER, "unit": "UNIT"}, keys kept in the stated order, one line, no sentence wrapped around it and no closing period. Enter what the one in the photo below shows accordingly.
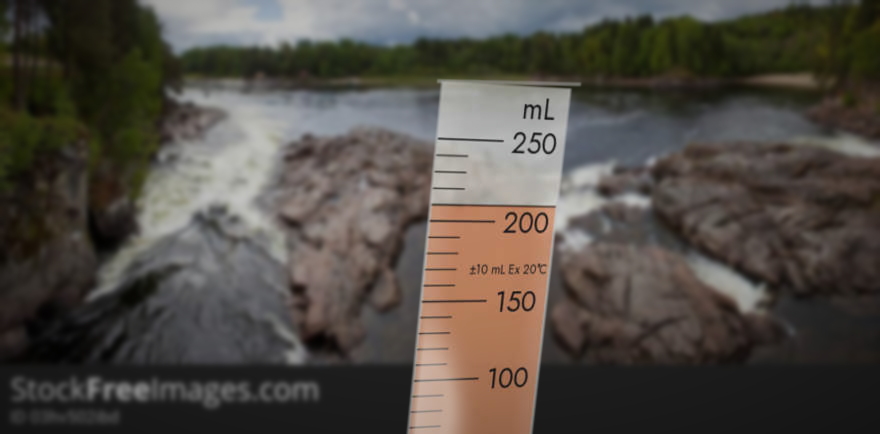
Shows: {"value": 210, "unit": "mL"}
